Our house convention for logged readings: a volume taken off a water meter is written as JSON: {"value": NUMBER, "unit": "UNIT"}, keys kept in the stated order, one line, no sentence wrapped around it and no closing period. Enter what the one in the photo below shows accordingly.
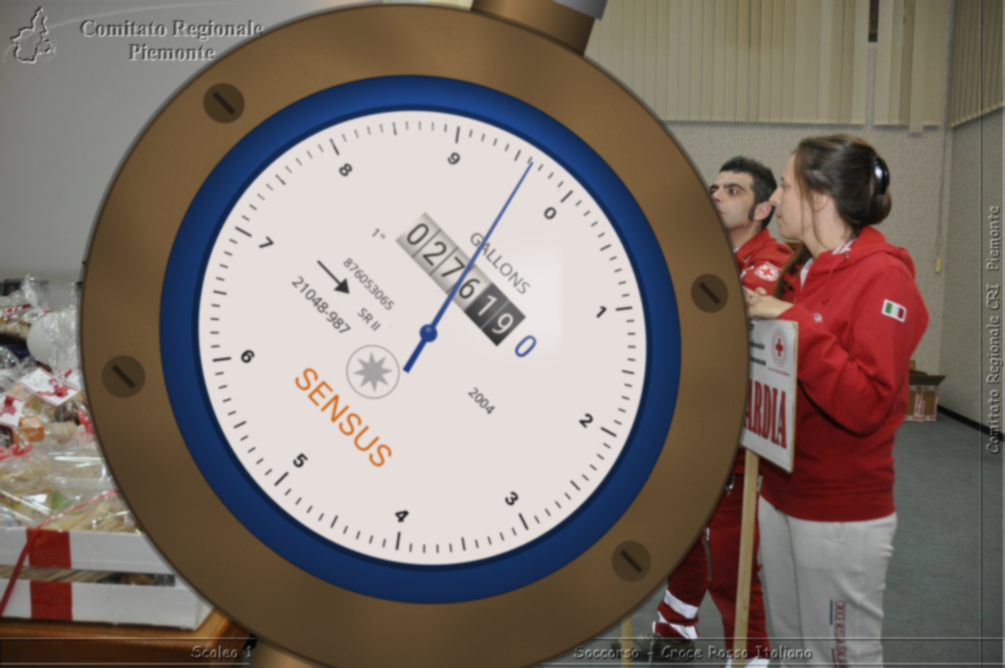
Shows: {"value": 276189.6, "unit": "gal"}
